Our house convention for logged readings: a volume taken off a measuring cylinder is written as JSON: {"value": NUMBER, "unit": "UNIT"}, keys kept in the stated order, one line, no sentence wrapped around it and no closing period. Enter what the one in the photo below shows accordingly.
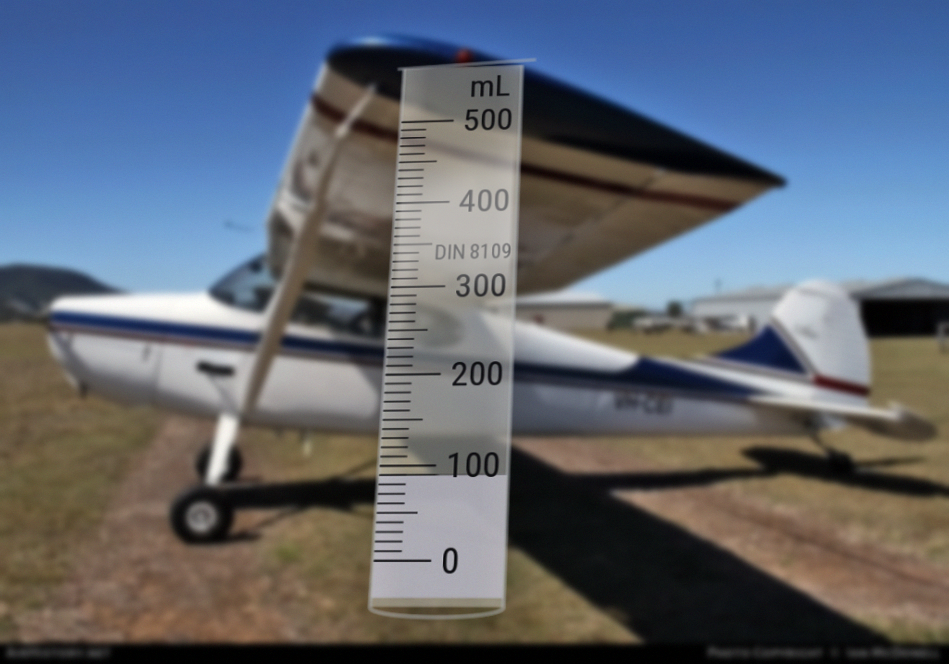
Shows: {"value": 90, "unit": "mL"}
